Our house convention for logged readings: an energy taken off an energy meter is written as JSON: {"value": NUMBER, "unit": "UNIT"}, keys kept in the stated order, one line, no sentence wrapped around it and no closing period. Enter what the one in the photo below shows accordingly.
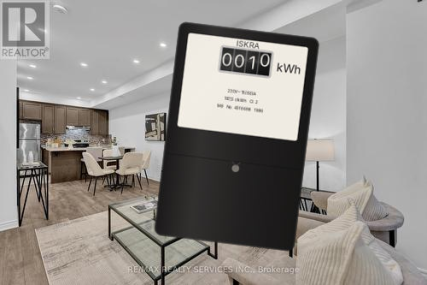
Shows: {"value": 10, "unit": "kWh"}
